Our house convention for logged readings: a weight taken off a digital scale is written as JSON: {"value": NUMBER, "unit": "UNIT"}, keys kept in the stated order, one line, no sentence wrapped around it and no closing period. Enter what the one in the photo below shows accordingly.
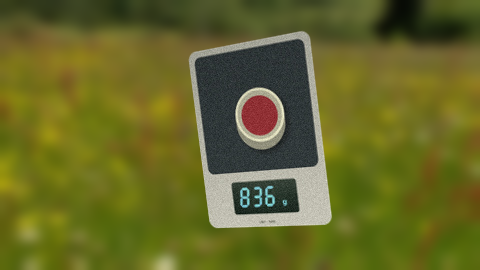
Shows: {"value": 836, "unit": "g"}
